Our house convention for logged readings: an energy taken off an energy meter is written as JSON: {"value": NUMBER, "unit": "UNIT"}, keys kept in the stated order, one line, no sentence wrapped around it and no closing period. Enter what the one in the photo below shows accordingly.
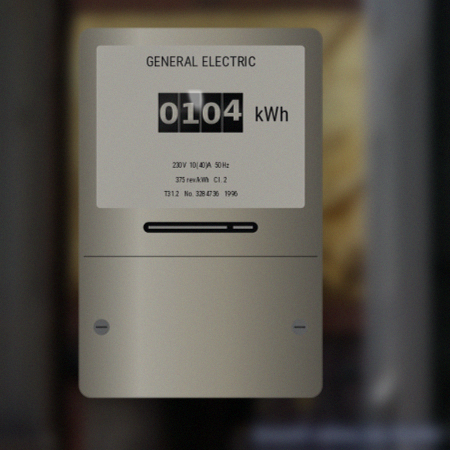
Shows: {"value": 104, "unit": "kWh"}
